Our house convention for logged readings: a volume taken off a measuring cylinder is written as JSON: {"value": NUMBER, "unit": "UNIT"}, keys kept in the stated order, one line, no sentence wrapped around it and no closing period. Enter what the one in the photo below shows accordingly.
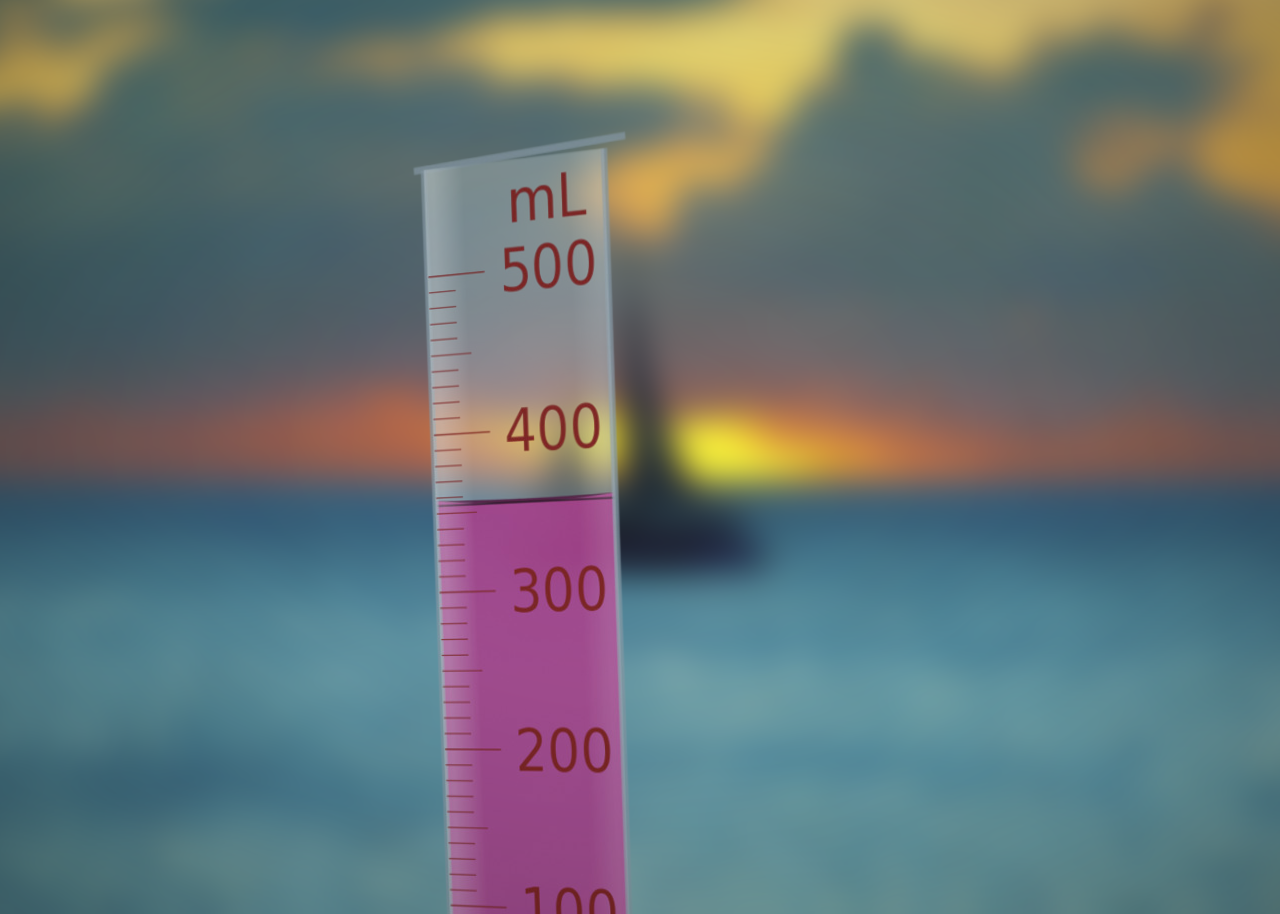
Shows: {"value": 355, "unit": "mL"}
